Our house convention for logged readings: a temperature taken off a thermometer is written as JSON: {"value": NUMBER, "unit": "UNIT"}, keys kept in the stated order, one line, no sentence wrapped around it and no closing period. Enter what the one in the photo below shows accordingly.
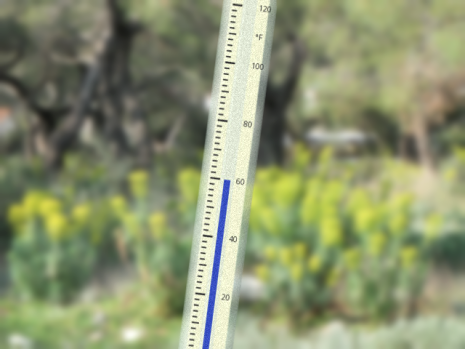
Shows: {"value": 60, "unit": "°F"}
